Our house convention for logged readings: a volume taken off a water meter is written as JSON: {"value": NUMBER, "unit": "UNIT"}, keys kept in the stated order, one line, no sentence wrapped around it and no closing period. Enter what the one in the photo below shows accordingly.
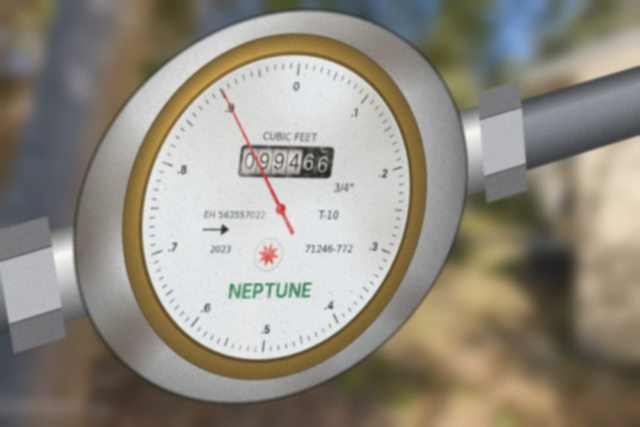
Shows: {"value": 99465.90, "unit": "ft³"}
